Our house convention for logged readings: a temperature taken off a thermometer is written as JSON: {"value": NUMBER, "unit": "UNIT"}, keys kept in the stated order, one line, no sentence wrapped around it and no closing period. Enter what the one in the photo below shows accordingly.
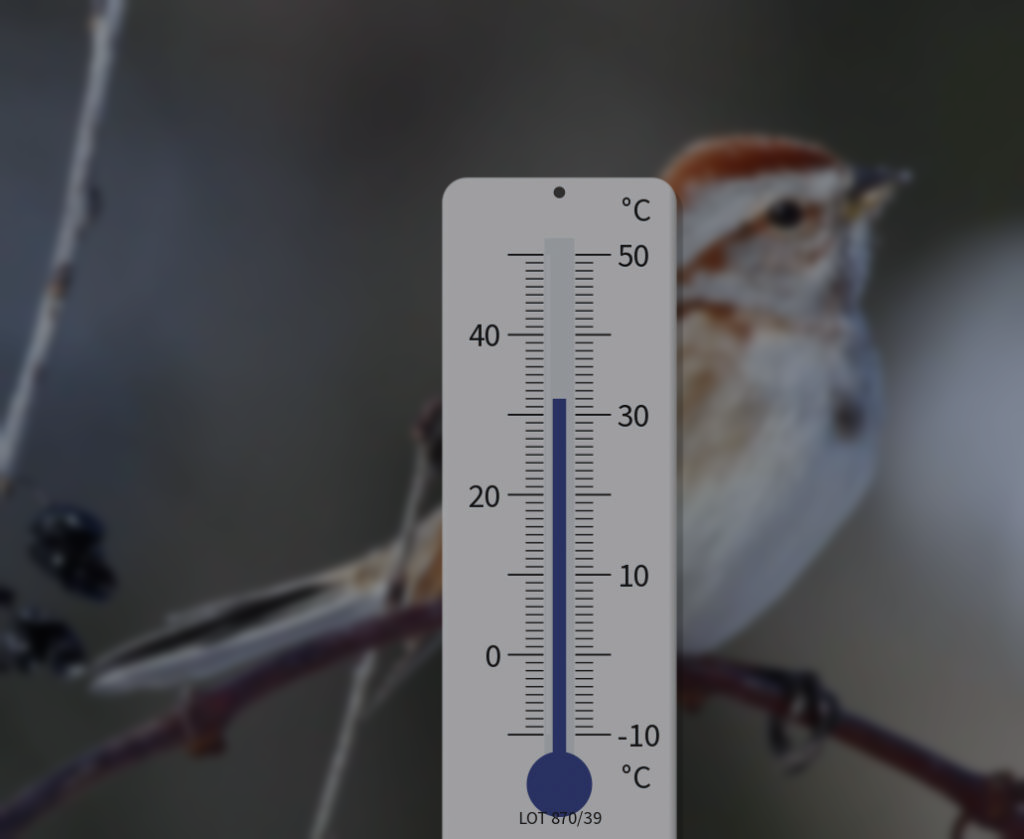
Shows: {"value": 32, "unit": "°C"}
